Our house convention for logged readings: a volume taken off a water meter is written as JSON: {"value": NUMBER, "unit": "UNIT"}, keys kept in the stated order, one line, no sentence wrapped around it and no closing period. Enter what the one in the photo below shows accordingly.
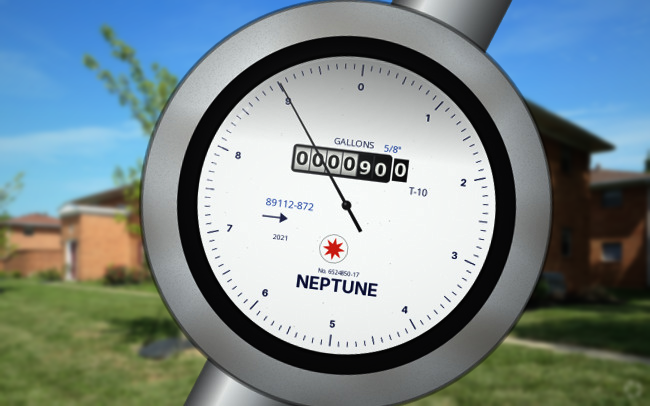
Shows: {"value": 899.0, "unit": "gal"}
